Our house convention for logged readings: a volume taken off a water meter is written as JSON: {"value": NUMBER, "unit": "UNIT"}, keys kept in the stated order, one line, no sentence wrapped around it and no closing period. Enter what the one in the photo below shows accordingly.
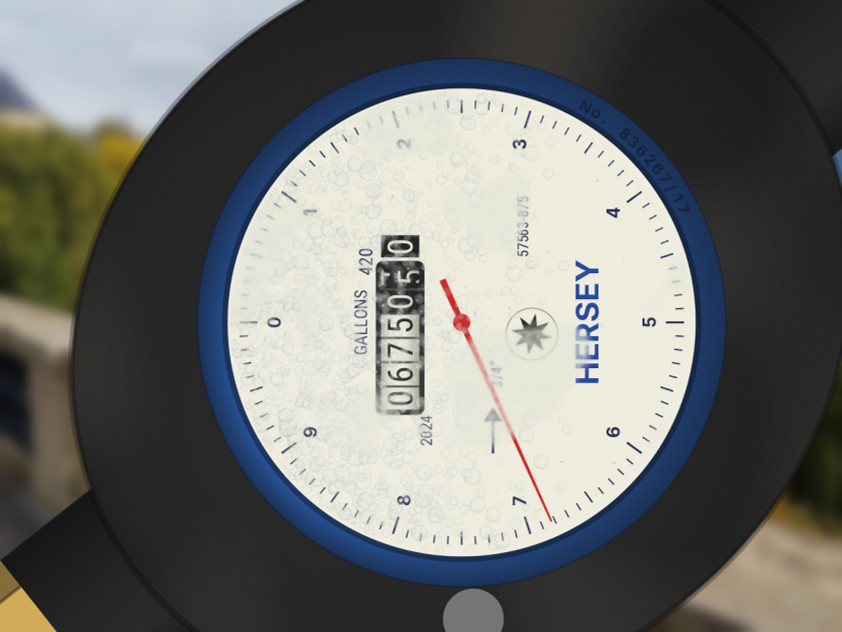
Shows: {"value": 675046.8, "unit": "gal"}
